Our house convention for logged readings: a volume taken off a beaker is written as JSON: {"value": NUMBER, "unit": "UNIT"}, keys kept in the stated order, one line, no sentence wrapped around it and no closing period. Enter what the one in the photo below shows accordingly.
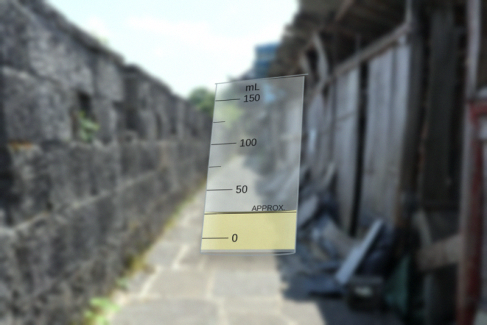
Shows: {"value": 25, "unit": "mL"}
